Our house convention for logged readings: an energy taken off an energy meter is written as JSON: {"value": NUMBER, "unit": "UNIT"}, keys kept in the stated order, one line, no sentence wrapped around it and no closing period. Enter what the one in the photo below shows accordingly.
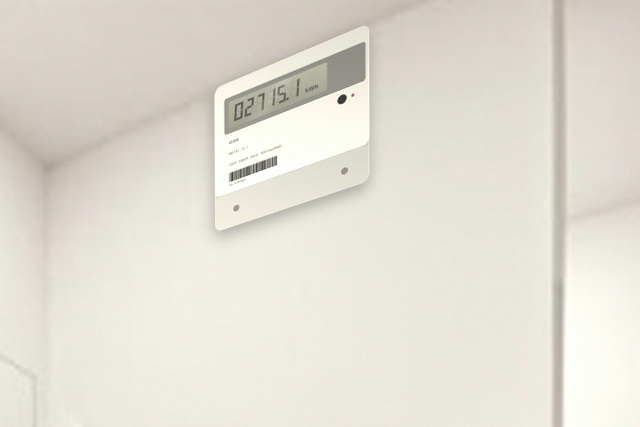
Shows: {"value": 2715.1, "unit": "kWh"}
